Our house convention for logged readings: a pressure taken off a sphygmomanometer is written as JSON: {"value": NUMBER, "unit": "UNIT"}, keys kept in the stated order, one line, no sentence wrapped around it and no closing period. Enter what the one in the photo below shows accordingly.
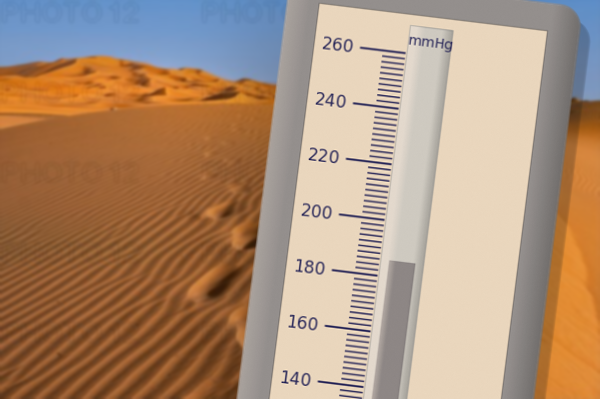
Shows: {"value": 186, "unit": "mmHg"}
